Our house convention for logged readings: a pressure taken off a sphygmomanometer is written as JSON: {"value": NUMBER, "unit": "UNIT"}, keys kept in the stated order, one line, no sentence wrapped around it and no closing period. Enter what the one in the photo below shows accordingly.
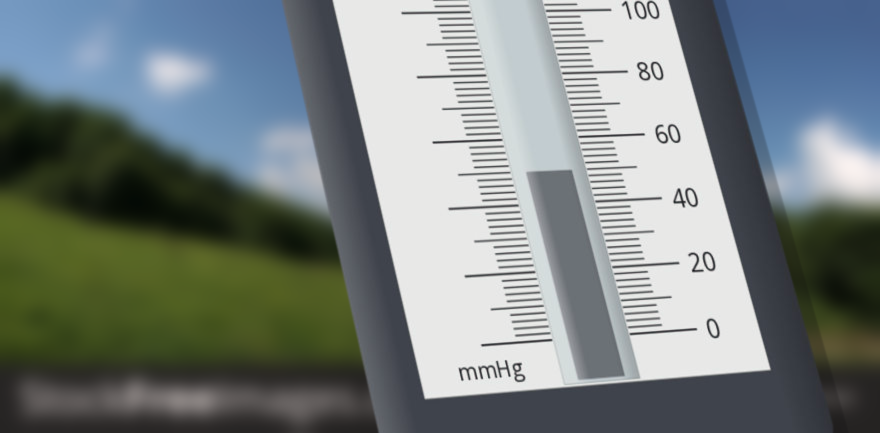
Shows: {"value": 50, "unit": "mmHg"}
